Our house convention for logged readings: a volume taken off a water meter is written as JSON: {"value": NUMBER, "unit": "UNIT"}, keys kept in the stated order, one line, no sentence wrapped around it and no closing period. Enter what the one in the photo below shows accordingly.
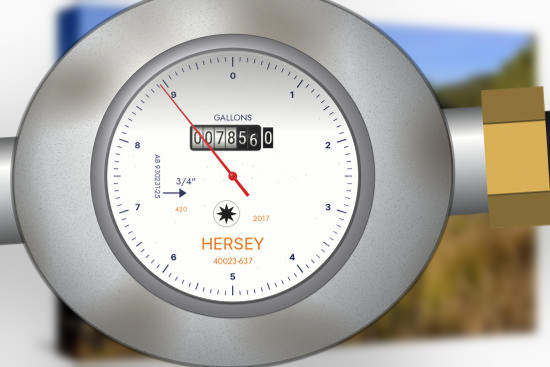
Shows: {"value": 78558.9, "unit": "gal"}
